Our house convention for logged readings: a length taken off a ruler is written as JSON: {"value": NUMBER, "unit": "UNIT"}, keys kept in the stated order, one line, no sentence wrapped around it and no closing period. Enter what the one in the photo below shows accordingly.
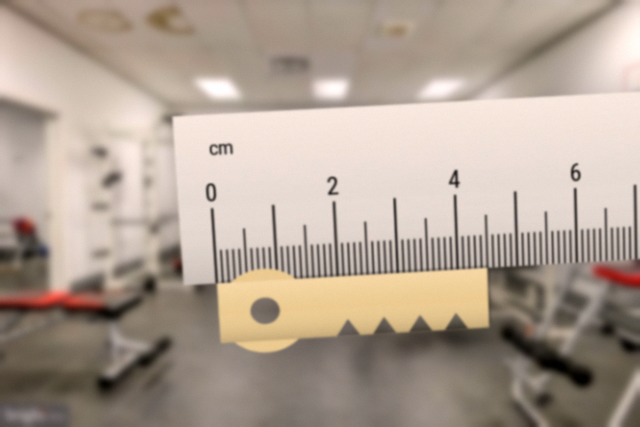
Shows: {"value": 4.5, "unit": "cm"}
